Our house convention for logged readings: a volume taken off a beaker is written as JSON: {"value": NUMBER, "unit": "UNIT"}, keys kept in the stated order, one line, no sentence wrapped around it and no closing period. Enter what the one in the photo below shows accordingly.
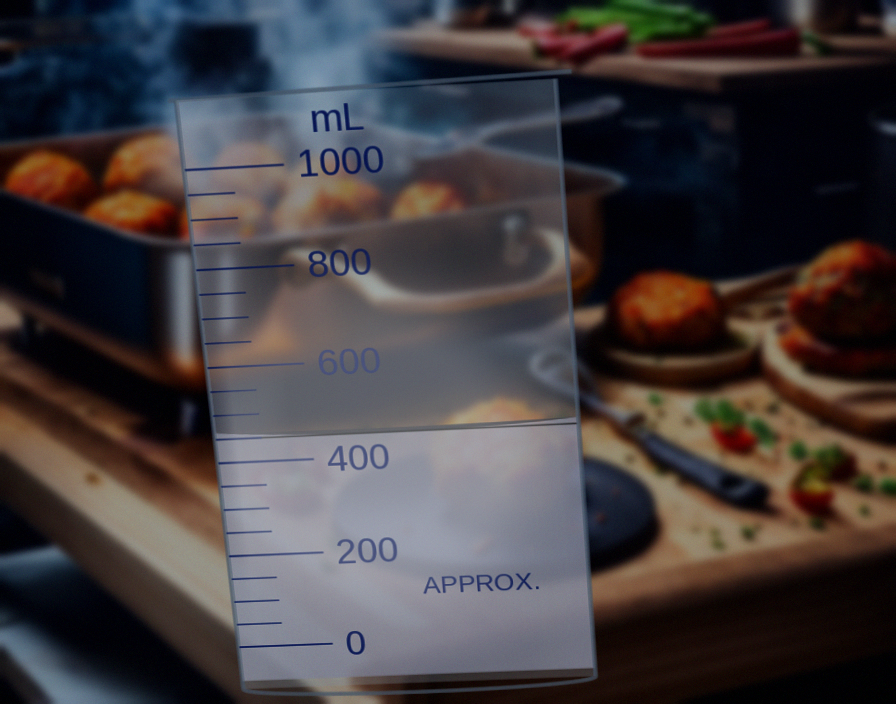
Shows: {"value": 450, "unit": "mL"}
